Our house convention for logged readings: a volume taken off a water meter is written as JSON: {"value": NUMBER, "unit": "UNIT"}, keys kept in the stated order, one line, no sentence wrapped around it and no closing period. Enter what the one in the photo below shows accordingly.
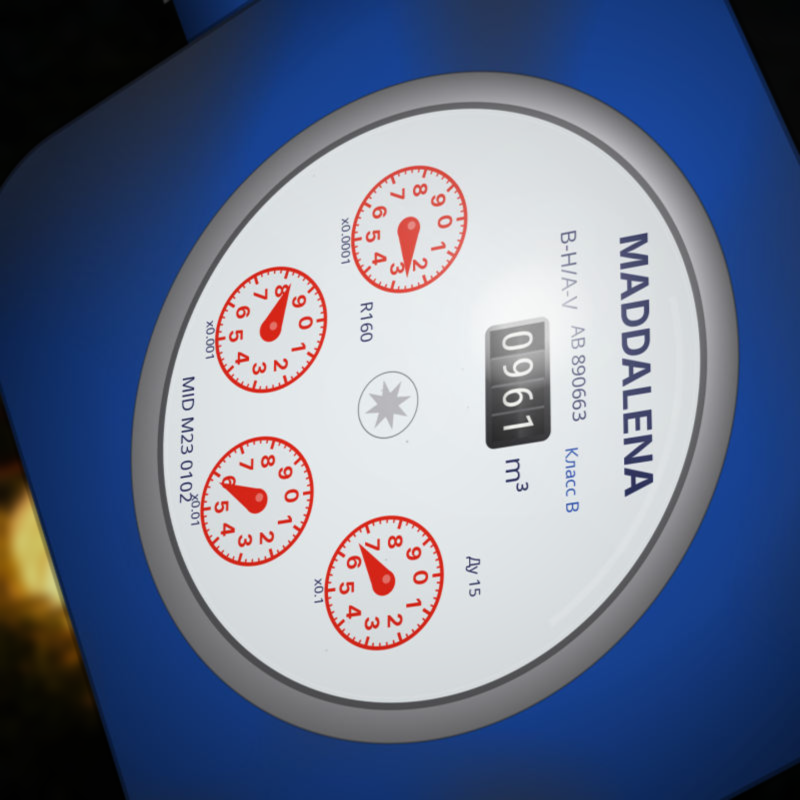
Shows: {"value": 961.6582, "unit": "m³"}
